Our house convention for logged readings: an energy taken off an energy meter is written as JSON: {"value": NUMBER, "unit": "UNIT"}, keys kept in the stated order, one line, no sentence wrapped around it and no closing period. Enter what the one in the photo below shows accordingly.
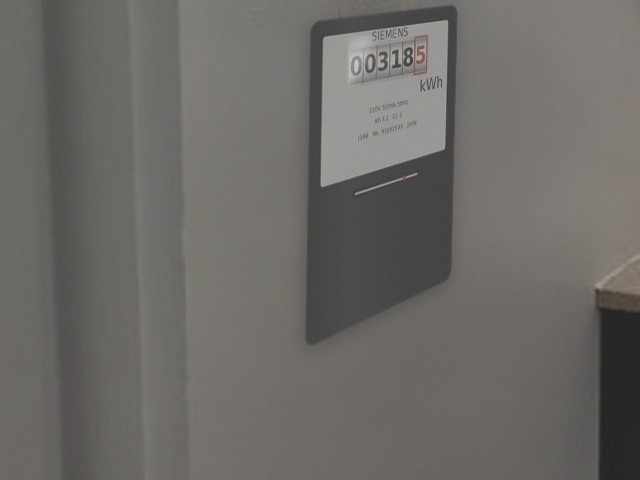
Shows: {"value": 318.5, "unit": "kWh"}
